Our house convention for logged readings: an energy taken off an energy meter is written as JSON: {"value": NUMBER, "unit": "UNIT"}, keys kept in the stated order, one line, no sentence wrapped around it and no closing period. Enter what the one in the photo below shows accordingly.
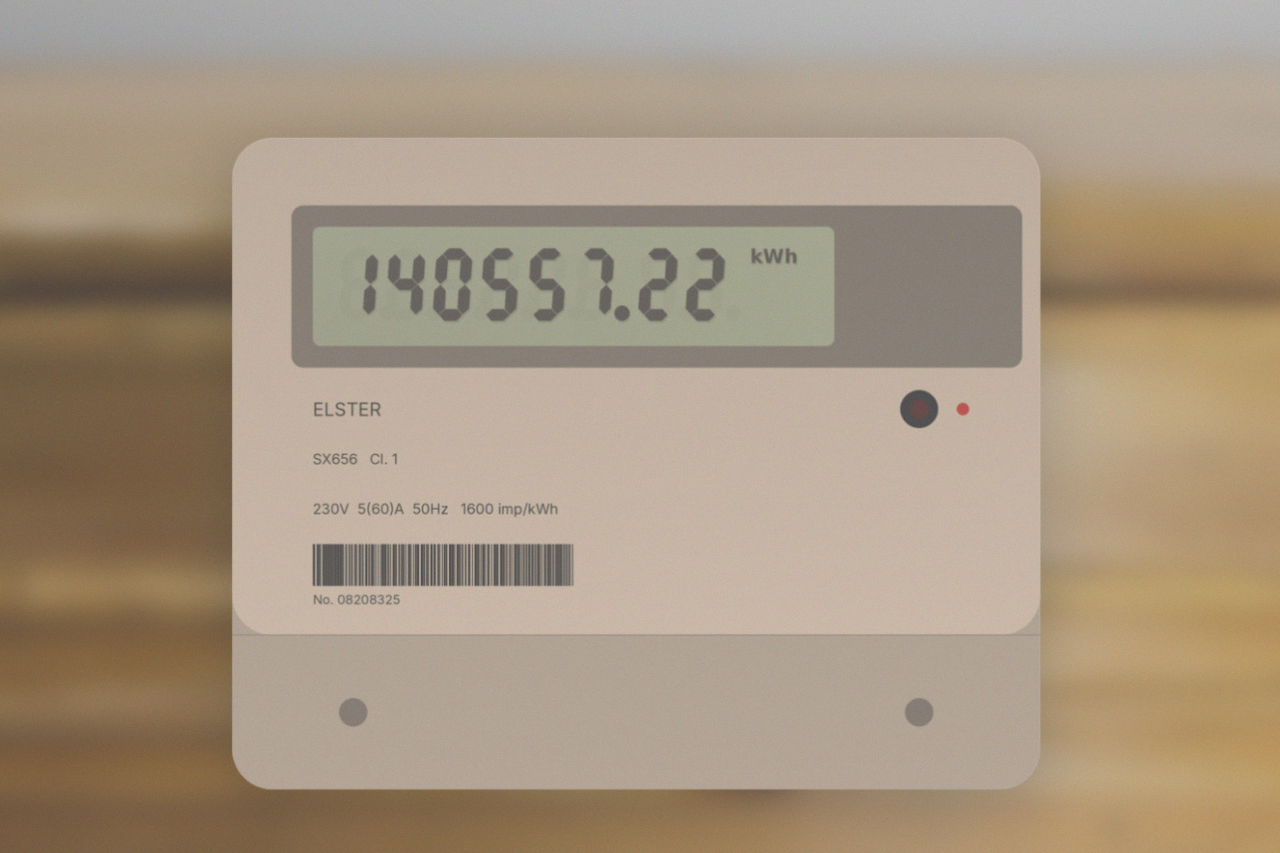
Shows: {"value": 140557.22, "unit": "kWh"}
